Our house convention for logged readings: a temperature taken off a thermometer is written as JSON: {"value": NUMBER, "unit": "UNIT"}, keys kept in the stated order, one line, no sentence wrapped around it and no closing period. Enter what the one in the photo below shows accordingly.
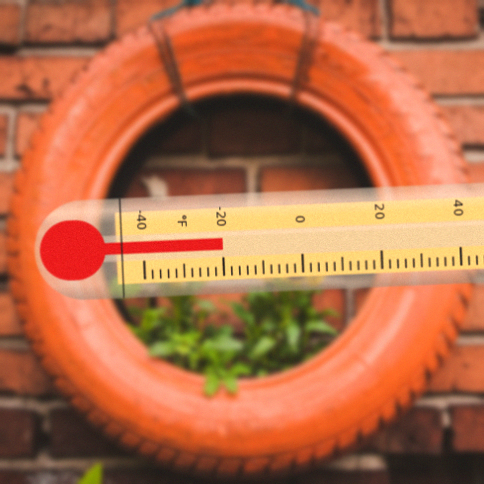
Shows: {"value": -20, "unit": "°F"}
